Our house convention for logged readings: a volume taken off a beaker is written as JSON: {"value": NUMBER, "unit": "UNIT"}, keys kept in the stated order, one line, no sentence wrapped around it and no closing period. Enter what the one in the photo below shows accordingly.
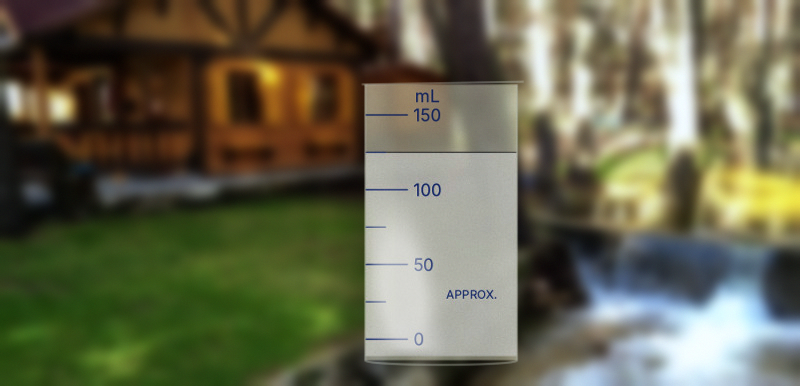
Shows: {"value": 125, "unit": "mL"}
